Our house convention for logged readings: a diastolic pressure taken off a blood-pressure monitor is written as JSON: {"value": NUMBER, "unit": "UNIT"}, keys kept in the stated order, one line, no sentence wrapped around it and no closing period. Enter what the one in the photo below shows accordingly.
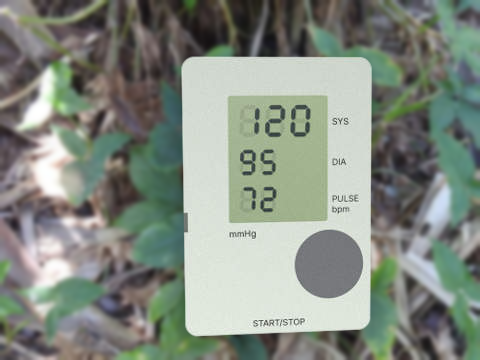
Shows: {"value": 95, "unit": "mmHg"}
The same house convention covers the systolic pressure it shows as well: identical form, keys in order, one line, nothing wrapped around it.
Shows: {"value": 120, "unit": "mmHg"}
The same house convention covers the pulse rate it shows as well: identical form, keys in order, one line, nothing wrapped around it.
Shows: {"value": 72, "unit": "bpm"}
